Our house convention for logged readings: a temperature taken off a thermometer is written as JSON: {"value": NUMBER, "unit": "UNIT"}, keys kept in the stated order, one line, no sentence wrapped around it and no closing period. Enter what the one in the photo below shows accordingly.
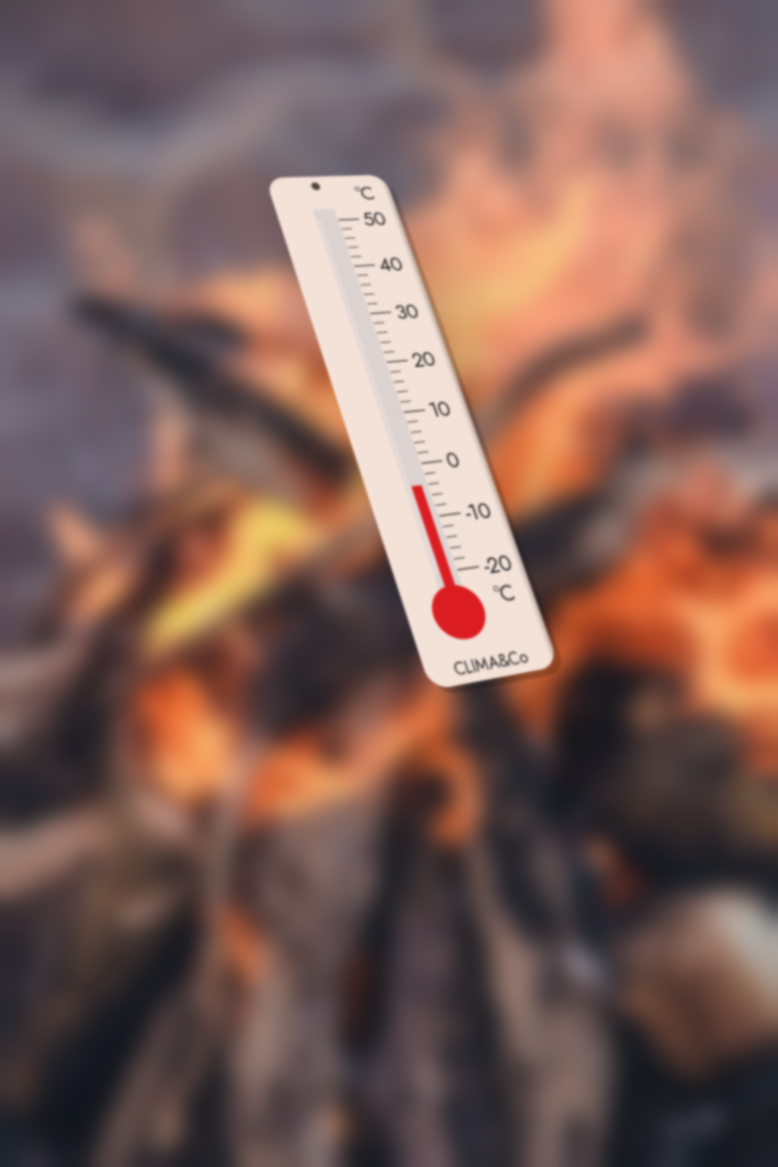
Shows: {"value": -4, "unit": "°C"}
